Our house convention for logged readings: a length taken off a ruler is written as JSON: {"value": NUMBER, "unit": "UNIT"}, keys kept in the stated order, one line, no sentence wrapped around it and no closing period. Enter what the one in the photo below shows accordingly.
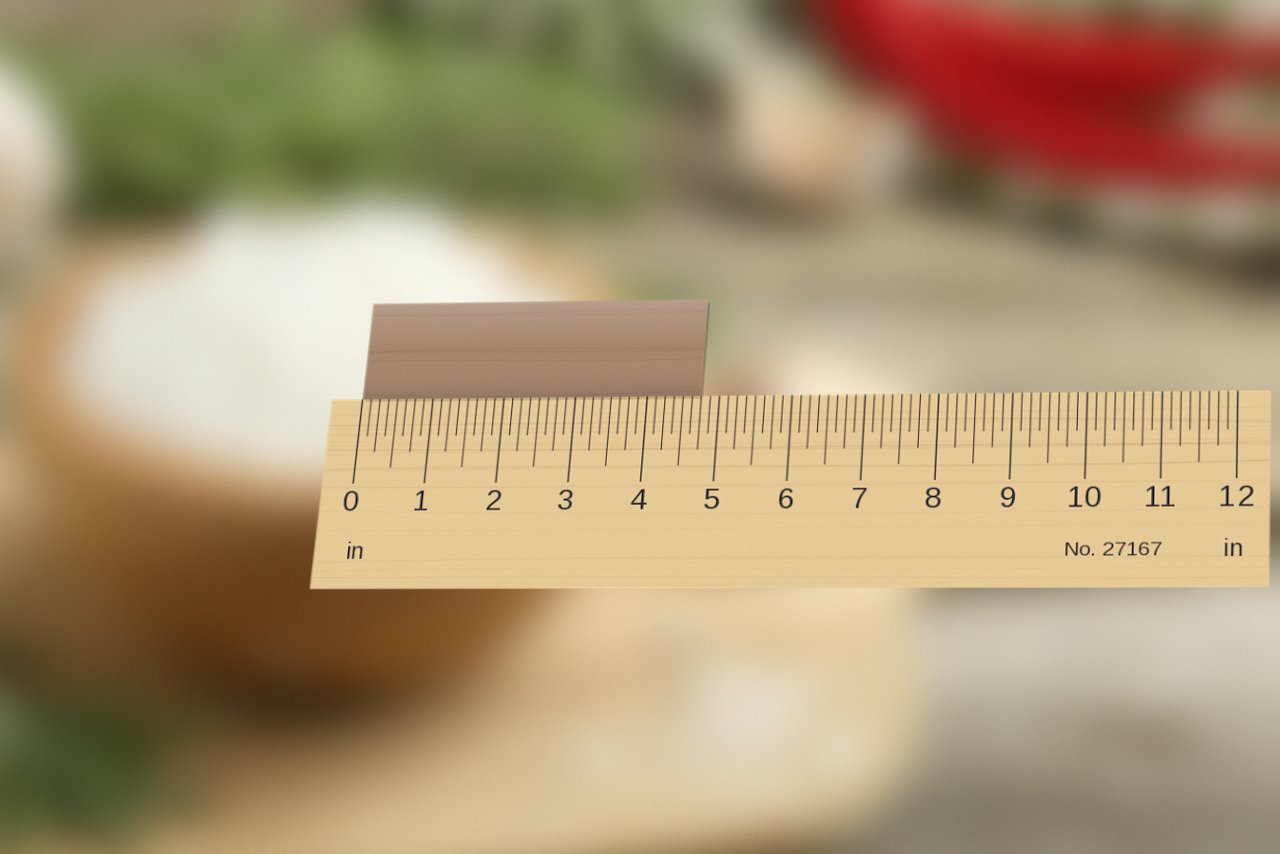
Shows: {"value": 4.75, "unit": "in"}
